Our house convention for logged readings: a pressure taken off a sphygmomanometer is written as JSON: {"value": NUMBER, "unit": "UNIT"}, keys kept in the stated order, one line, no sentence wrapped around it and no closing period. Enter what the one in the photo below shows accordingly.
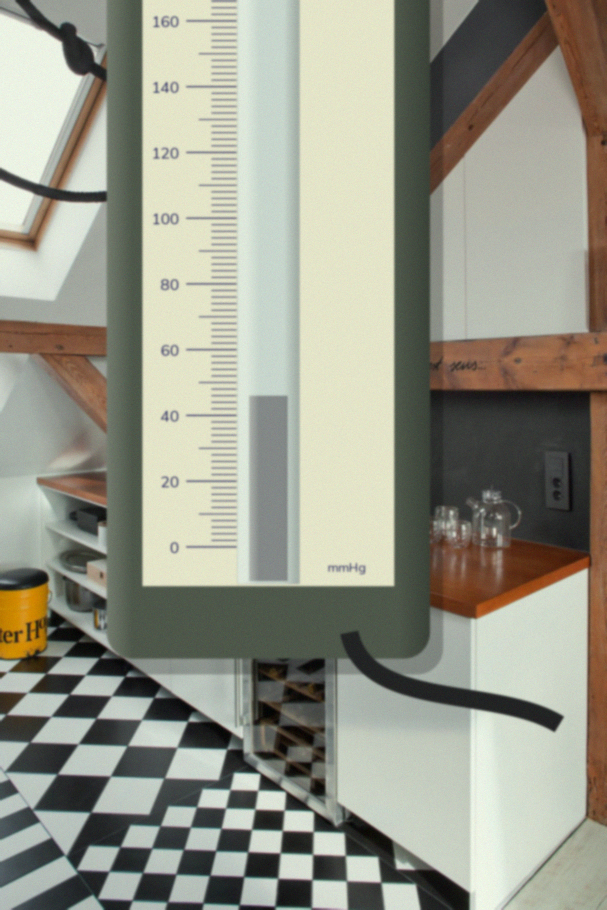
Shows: {"value": 46, "unit": "mmHg"}
